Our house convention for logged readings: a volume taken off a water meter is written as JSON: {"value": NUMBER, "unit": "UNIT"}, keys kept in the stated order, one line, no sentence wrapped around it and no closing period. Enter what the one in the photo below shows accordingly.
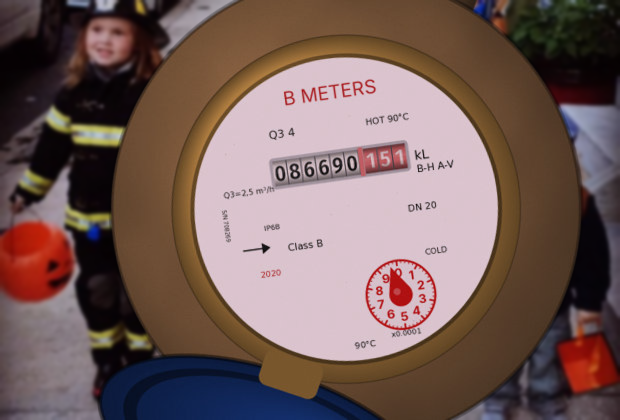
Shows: {"value": 86690.1509, "unit": "kL"}
